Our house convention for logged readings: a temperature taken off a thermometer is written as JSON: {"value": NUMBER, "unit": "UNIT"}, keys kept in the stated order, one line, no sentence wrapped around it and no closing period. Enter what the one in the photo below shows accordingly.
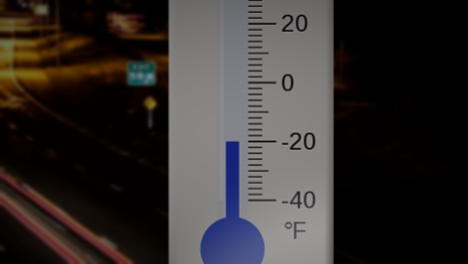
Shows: {"value": -20, "unit": "°F"}
